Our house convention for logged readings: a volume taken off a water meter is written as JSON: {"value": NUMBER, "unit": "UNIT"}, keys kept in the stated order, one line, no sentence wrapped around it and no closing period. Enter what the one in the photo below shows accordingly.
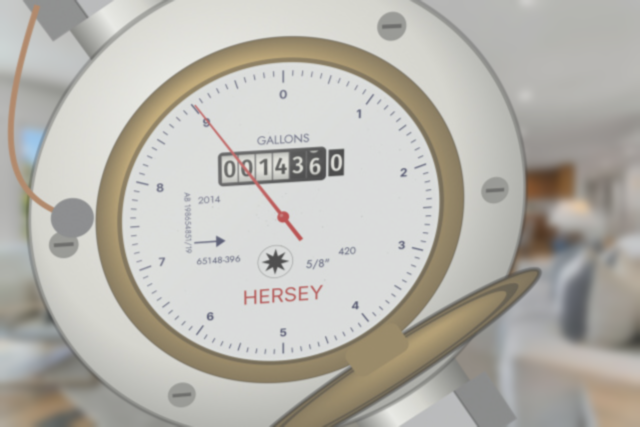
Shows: {"value": 14359.0, "unit": "gal"}
